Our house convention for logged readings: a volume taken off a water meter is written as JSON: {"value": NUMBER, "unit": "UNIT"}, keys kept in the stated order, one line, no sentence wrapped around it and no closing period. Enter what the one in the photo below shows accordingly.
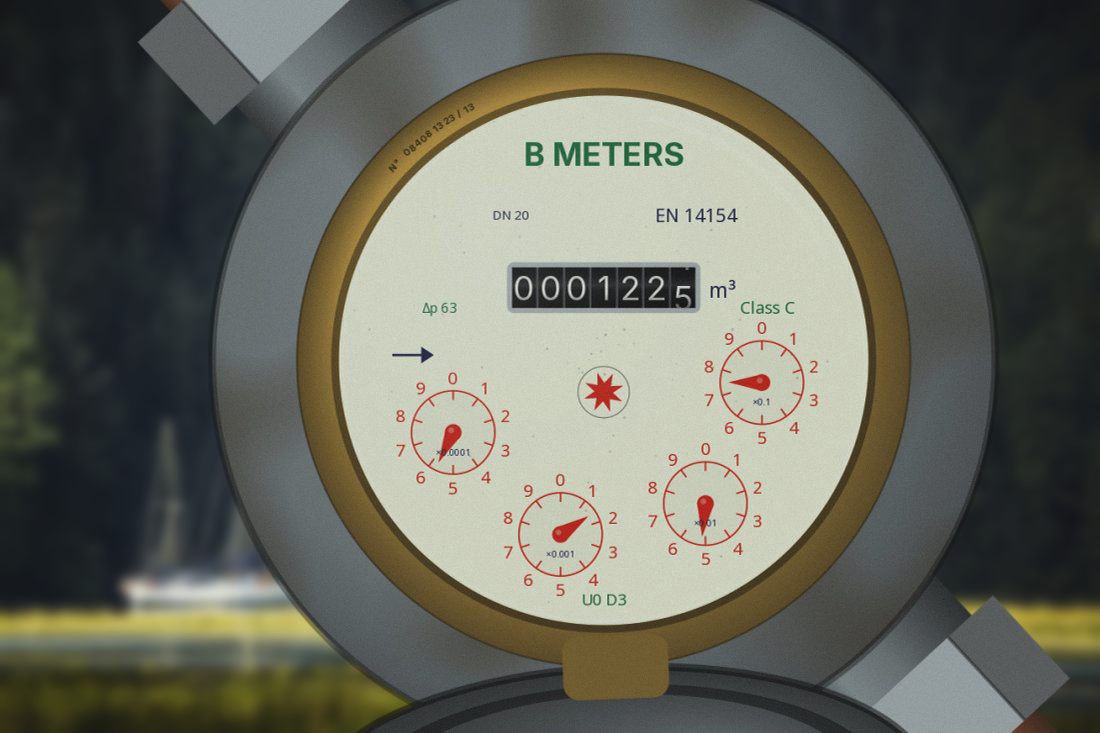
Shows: {"value": 1224.7515, "unit": "m³"}
